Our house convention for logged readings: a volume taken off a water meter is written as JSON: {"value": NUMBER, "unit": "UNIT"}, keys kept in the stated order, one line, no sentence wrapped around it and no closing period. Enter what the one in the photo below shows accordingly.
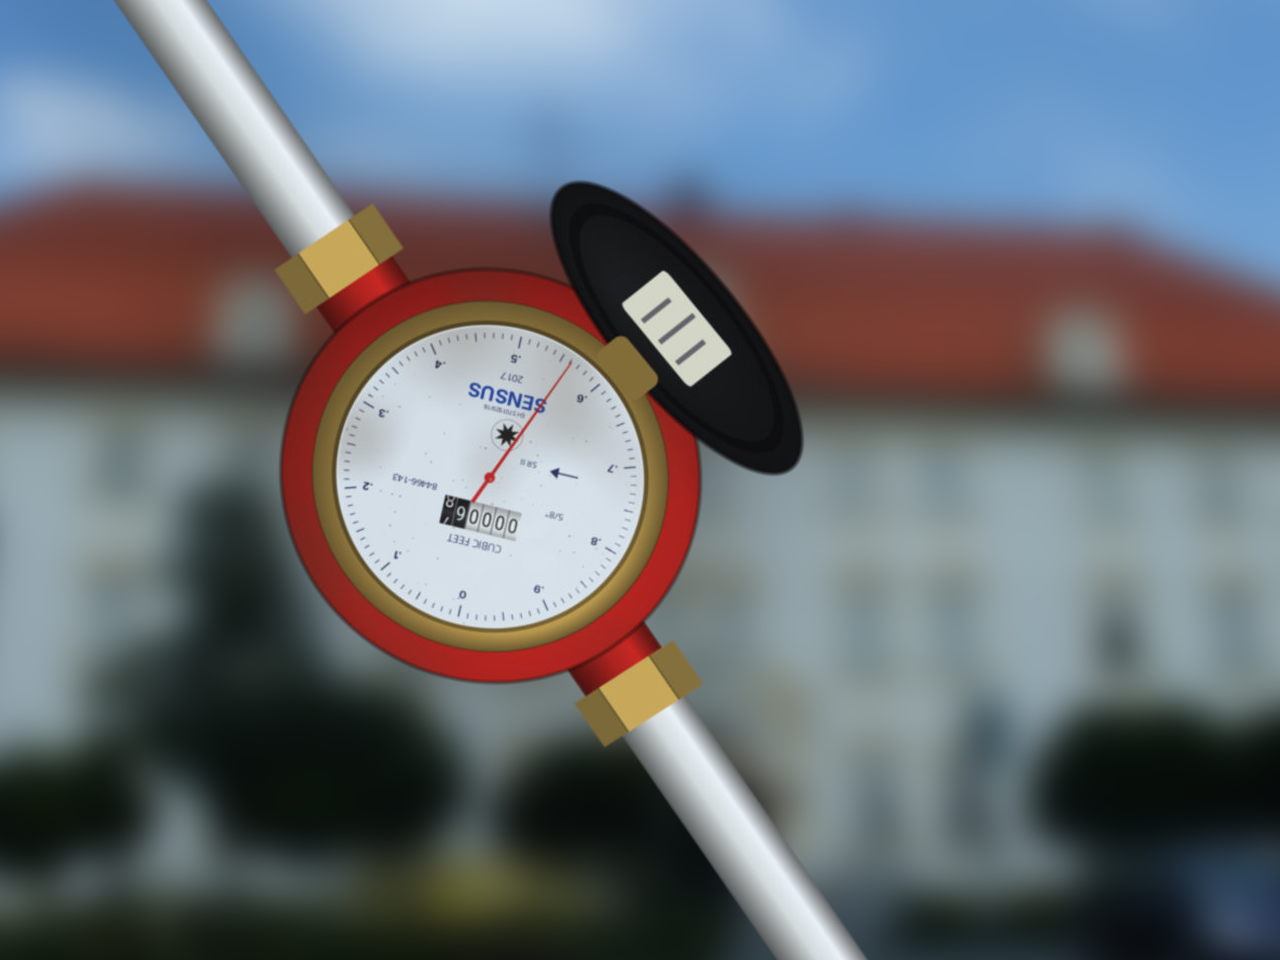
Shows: {"value": 67.56, "unit": "ft³"}
